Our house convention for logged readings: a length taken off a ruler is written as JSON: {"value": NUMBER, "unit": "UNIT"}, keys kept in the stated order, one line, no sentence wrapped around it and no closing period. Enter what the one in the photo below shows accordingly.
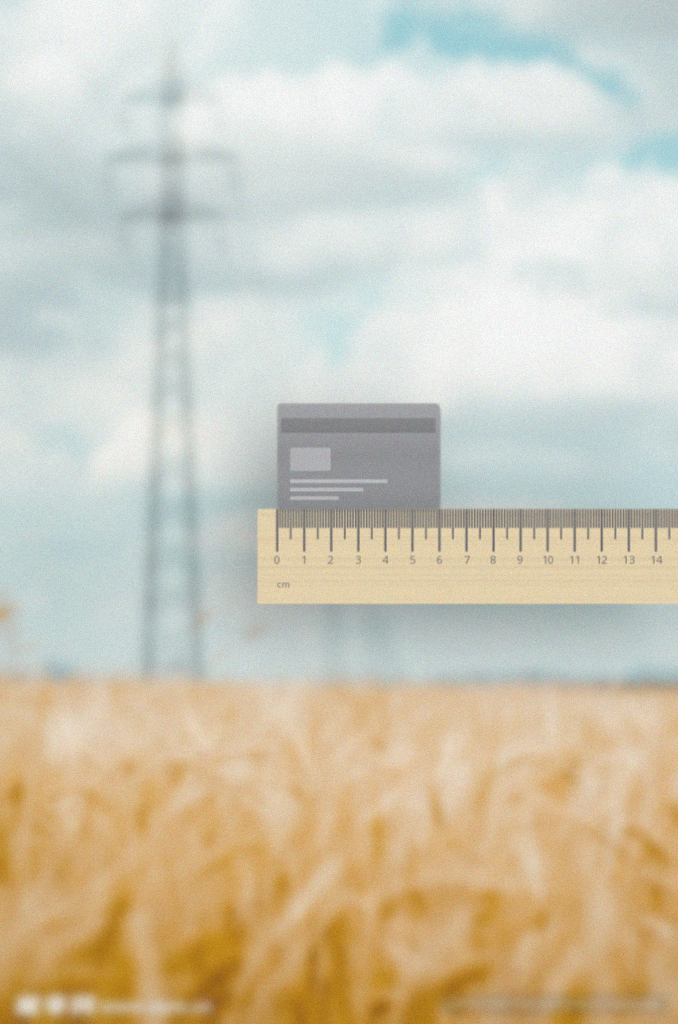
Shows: {"value": 6, "unit": "cm"}
